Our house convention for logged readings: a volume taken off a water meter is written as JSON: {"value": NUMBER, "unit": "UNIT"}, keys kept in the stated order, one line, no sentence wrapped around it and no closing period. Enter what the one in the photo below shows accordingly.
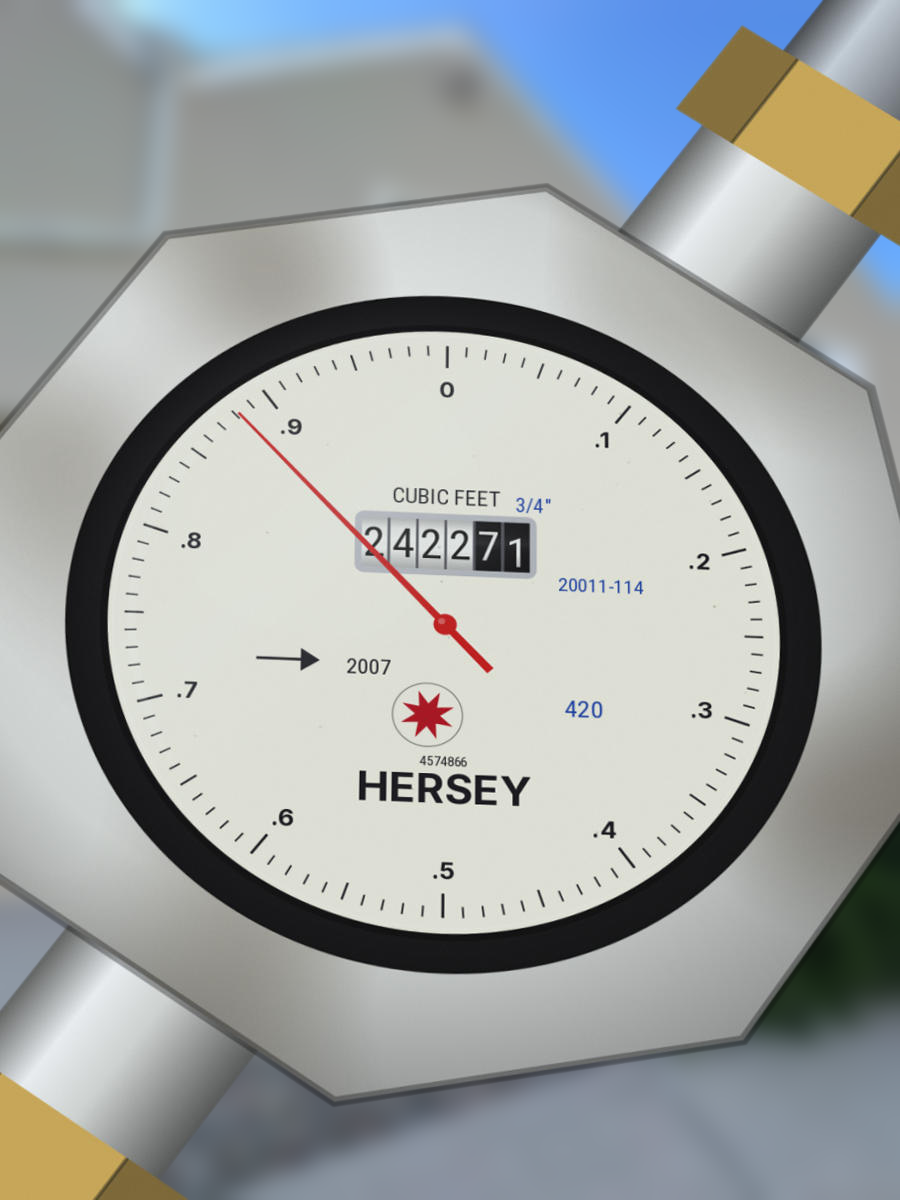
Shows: {"value": 242270.88, "unit": "ft³"}
